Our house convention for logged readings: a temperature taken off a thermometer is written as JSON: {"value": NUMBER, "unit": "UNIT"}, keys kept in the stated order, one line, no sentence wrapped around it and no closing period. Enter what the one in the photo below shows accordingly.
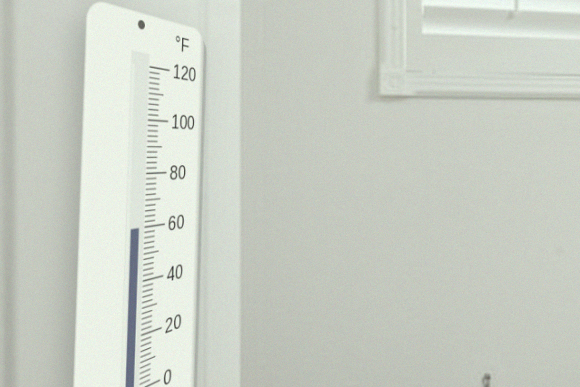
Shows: {"value": 60, "unit": "°F"}
